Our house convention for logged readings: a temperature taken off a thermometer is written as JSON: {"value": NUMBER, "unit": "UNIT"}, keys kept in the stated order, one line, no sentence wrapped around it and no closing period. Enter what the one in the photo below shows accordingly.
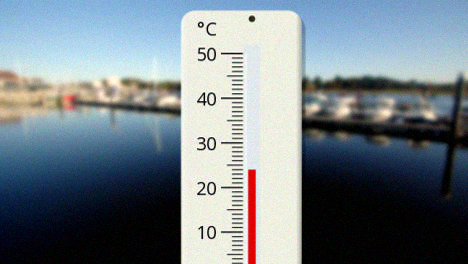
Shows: {"value": 24, "unit": "°C"}
